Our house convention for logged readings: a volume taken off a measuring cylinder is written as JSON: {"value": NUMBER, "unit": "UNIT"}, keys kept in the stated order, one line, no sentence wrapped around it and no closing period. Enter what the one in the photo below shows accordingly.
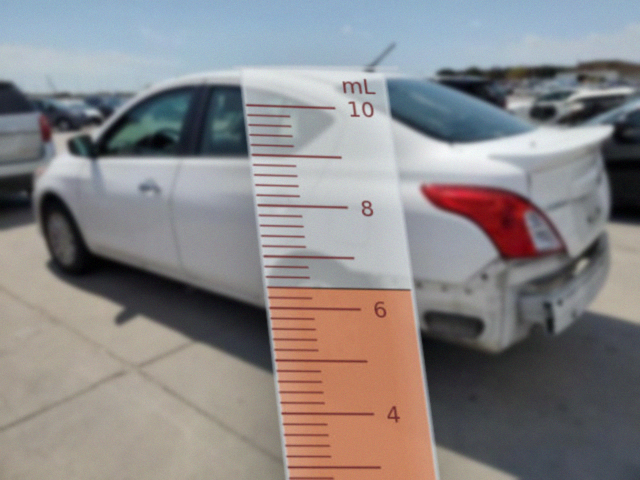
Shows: {"value": 6.4, "unit": "mL"}
